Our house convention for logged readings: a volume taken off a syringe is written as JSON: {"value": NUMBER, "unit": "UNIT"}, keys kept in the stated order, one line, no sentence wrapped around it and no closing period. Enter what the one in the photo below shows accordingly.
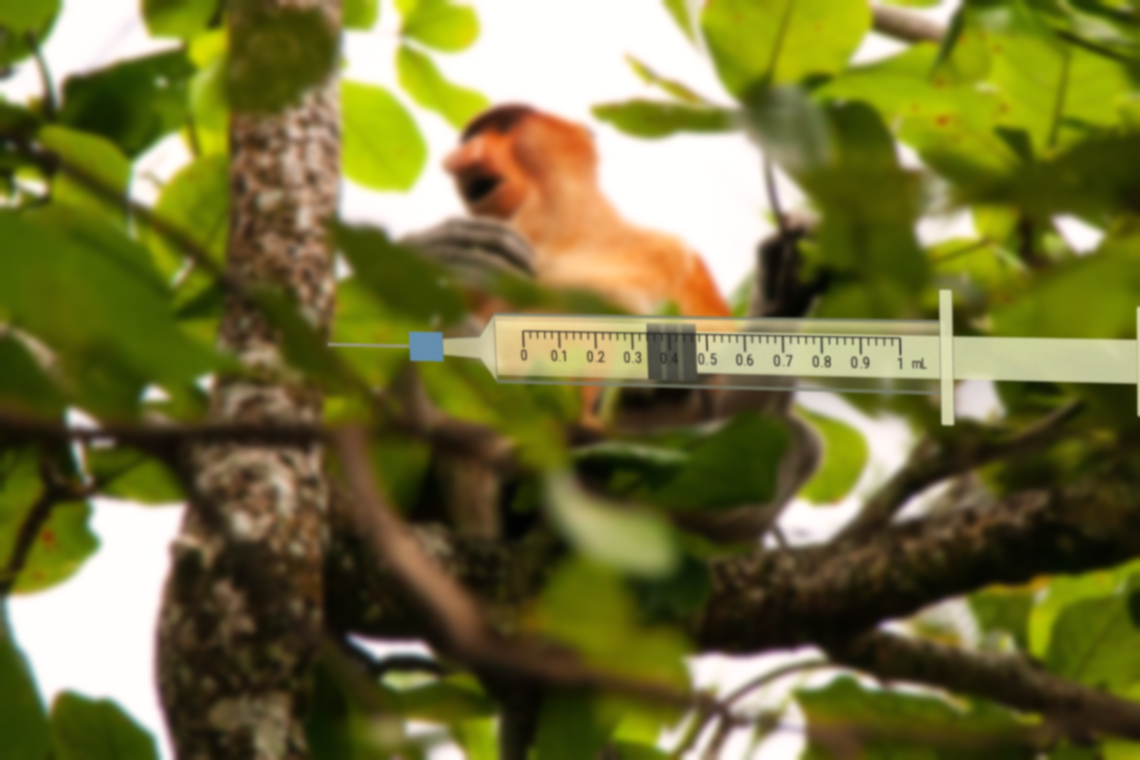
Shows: {"value": 0.34, "unit": "mL"}
